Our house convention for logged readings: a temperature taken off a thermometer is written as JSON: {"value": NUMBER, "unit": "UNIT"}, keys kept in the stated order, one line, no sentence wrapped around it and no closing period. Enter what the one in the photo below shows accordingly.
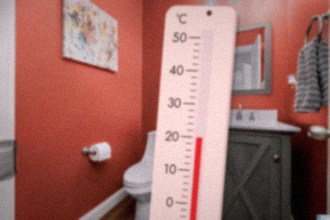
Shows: {"value": 20, "unit": "°C"}
